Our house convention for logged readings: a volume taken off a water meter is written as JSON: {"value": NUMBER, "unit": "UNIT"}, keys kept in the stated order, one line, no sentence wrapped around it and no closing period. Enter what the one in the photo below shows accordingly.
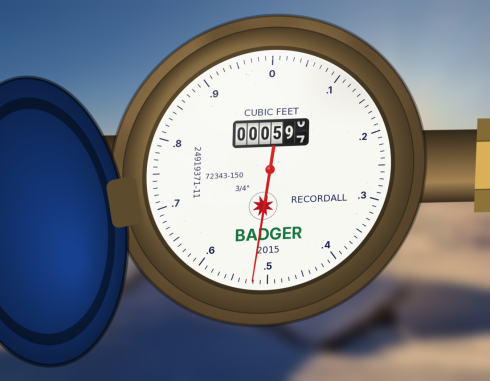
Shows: {"value": 596.52, "unit": "ft³"}
